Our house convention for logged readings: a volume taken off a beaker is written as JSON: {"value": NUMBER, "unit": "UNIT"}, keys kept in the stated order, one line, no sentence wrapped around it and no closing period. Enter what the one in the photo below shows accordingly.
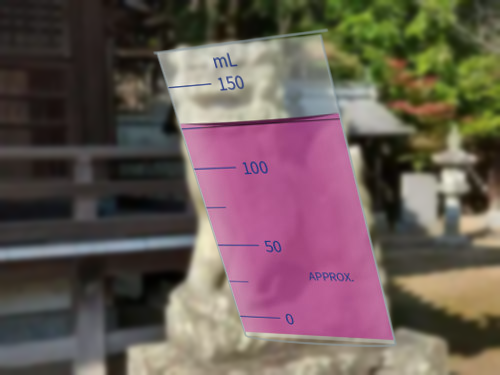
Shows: {"value": 125, "unit": "mL"}
